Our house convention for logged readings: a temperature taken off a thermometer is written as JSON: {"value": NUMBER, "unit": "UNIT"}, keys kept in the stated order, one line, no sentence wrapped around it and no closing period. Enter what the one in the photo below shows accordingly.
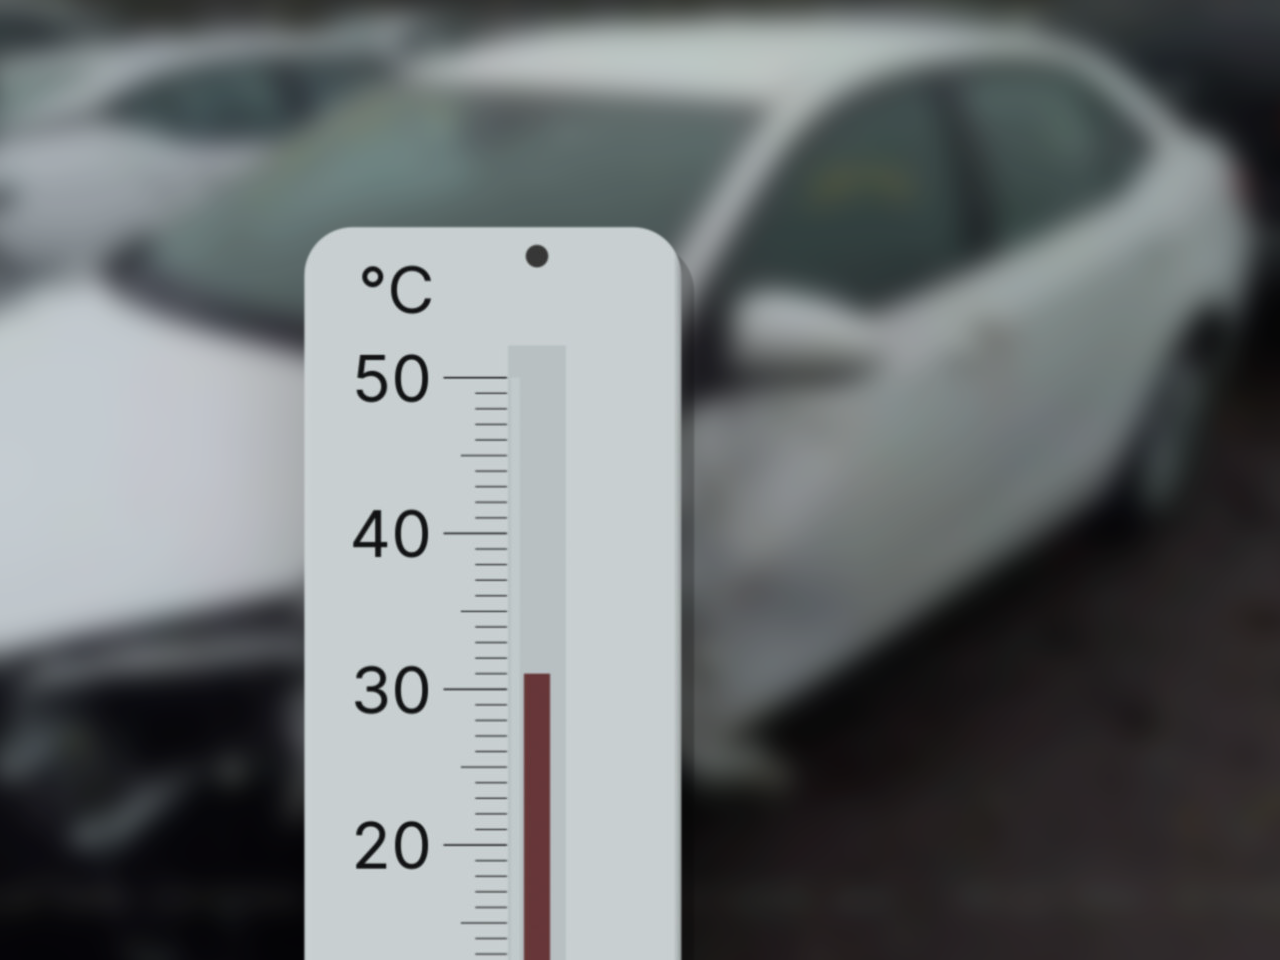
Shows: {"value": 31, "unit": "°C"}
